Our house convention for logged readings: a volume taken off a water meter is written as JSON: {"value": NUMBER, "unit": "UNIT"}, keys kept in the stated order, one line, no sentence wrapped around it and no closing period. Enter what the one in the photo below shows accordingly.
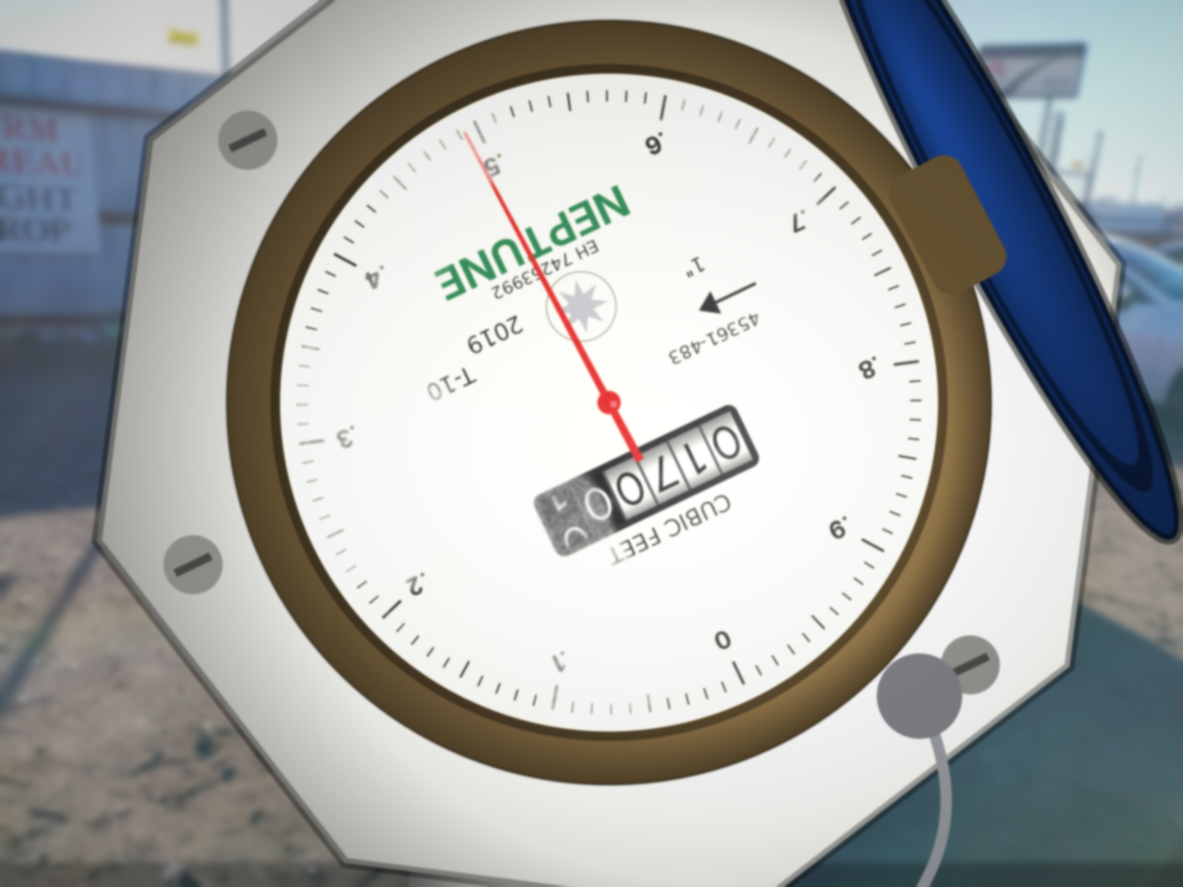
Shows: {"value": 17000.49, "unit": "ft³"}
